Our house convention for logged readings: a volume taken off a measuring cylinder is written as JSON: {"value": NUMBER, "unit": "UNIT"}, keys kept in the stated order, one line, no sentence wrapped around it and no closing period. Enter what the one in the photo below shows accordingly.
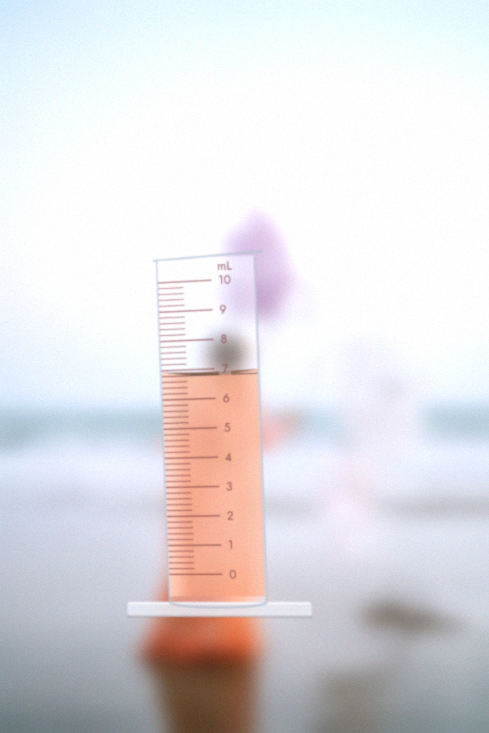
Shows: {"value": 6.8, "unit": "mL"}
